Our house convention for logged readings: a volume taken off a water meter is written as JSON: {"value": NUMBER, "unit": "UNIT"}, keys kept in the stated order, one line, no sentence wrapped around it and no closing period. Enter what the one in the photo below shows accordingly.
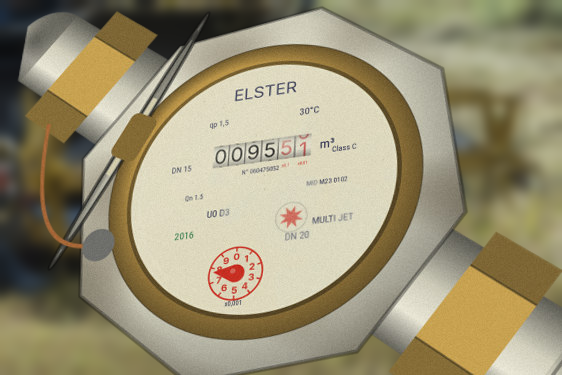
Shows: {"value": 95.507, "unit": "m³"}
